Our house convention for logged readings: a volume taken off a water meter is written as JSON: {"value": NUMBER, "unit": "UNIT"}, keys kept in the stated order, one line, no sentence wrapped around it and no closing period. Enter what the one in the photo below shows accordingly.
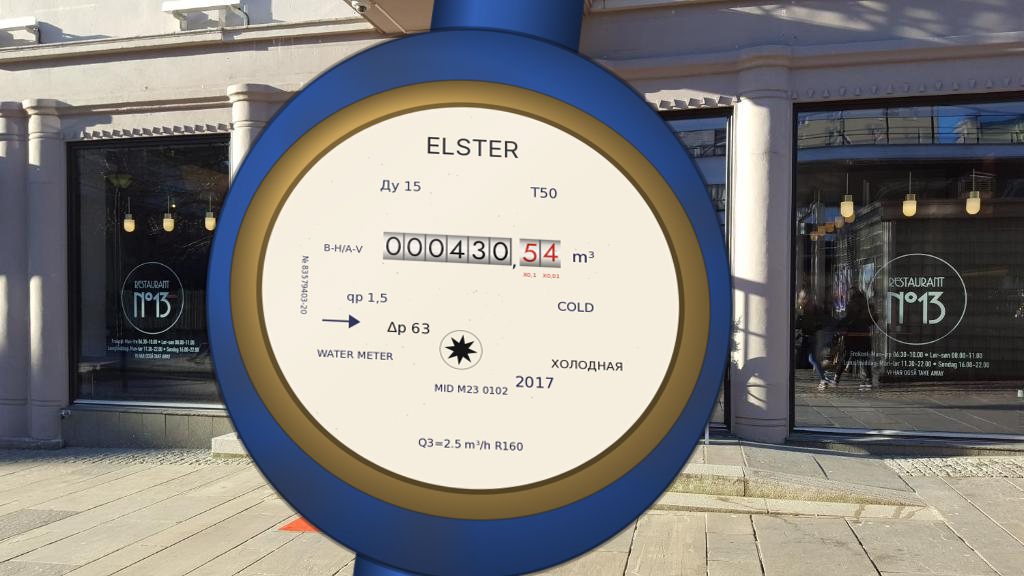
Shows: {"value": 430.54, "unit": "m³"}
